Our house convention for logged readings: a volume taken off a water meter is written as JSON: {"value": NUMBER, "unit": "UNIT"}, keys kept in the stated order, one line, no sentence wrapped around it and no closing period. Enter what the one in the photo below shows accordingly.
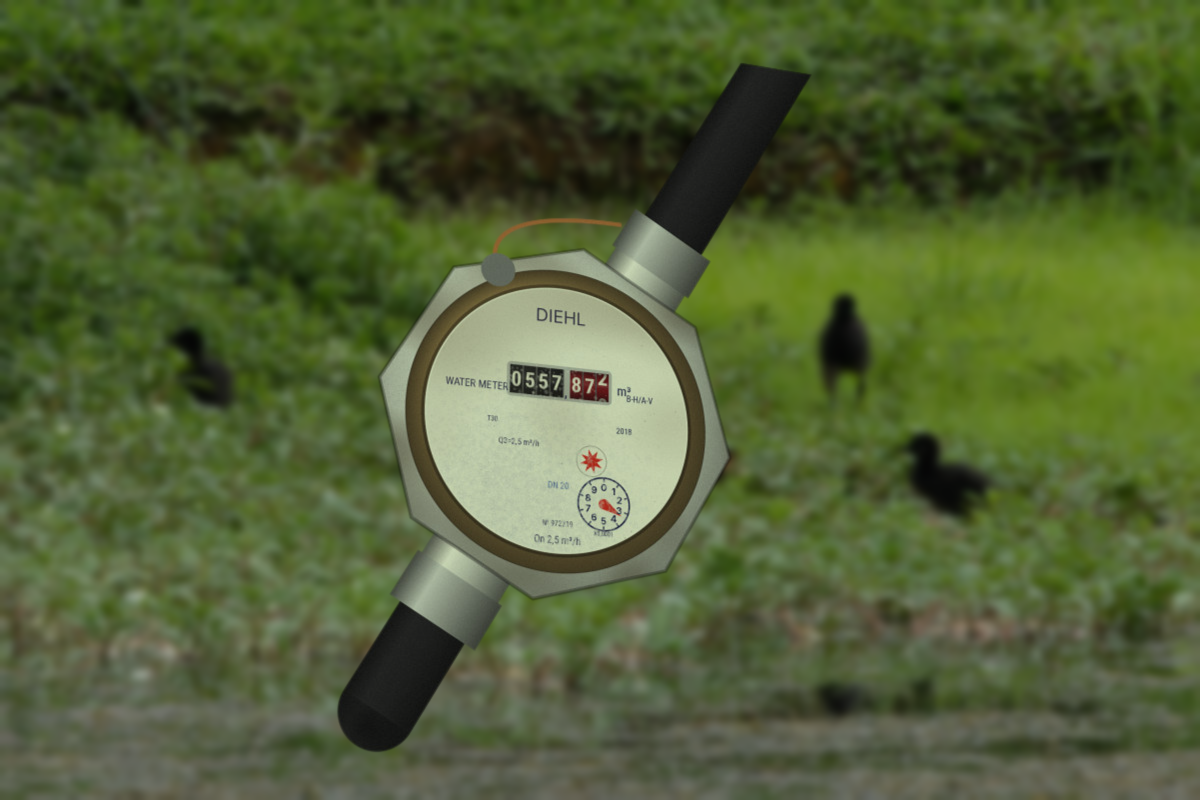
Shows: {"value": 557.8723, "unit": "m³"}
